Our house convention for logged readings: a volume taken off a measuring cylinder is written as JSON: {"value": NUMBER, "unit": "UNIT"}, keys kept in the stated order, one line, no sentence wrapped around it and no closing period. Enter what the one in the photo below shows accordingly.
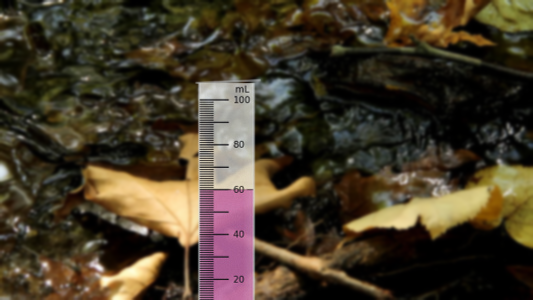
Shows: {"value": 60, "unit": "mL"}
